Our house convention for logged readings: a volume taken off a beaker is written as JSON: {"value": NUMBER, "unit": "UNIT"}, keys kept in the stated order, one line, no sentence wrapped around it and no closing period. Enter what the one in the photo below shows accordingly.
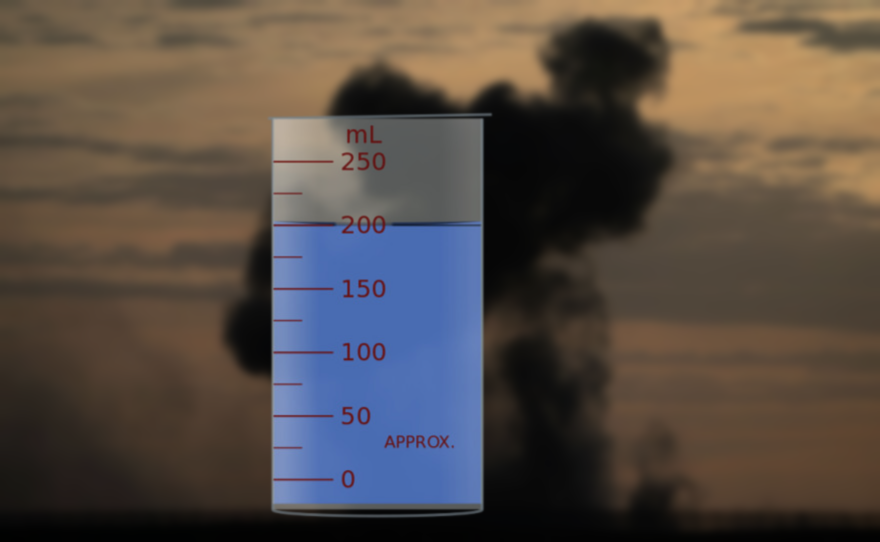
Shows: {"value": 200, "unit": "mL"}
